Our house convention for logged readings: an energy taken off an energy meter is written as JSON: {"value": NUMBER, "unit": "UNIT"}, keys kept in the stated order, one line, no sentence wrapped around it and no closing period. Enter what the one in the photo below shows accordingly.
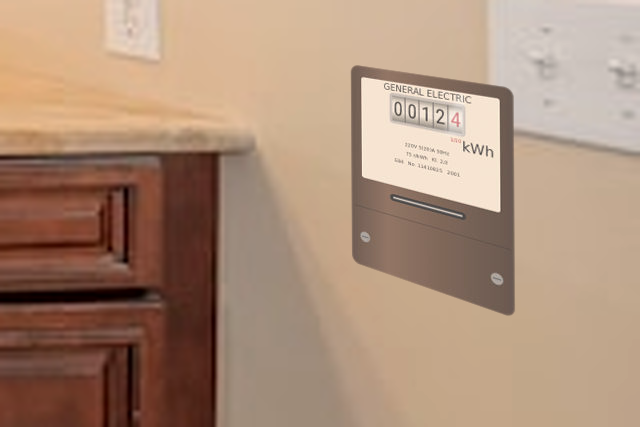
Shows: {"value": 12.4, "unit": "kWh"}
